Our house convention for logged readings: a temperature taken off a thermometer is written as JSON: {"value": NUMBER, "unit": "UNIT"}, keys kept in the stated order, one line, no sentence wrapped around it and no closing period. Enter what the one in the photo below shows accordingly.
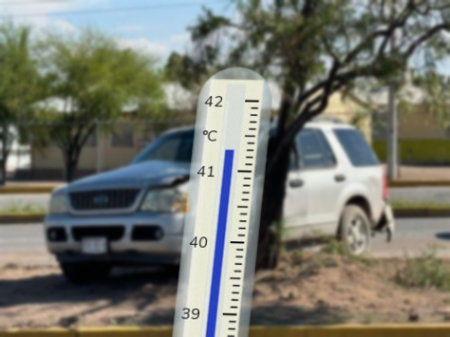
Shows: {"value": 41.3, "unit": "°C"}
